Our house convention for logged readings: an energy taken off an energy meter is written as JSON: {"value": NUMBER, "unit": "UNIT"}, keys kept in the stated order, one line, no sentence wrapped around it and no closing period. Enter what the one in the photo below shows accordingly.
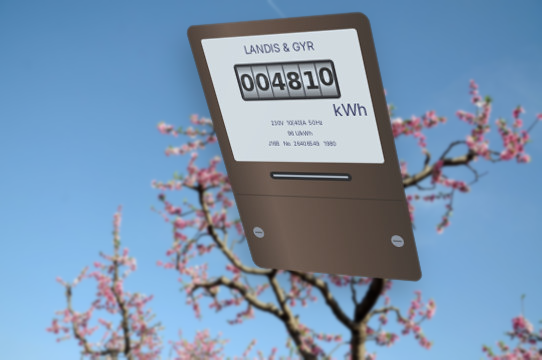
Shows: {"value": 4810, "unit": "kWh"}
